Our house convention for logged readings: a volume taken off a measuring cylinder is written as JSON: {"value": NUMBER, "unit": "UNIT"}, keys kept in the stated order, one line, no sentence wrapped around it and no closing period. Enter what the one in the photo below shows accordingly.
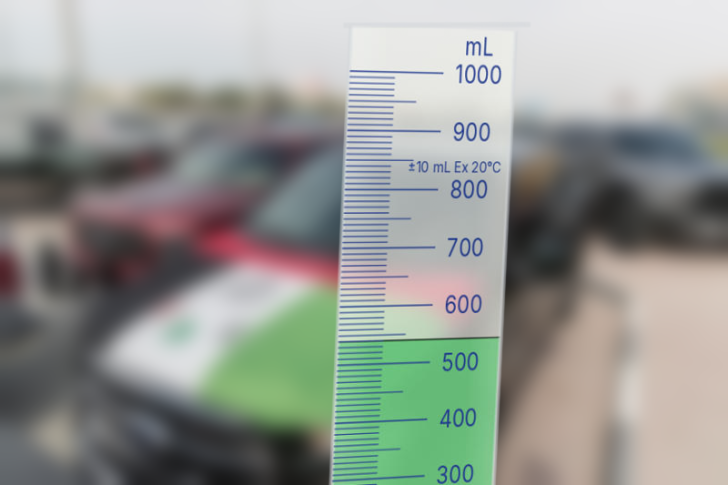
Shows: {"value": 540, "unit": "mL"}
